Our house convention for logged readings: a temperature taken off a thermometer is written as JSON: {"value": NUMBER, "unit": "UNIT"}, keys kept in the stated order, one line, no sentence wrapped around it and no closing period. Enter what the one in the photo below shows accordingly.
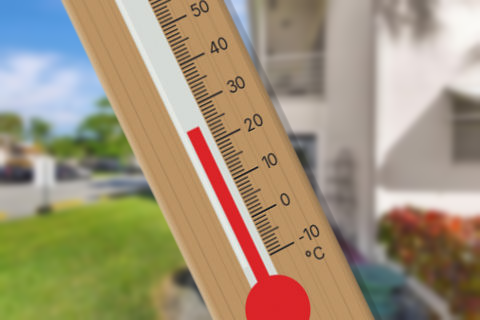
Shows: {"value": 25, "unit": "°C"}
